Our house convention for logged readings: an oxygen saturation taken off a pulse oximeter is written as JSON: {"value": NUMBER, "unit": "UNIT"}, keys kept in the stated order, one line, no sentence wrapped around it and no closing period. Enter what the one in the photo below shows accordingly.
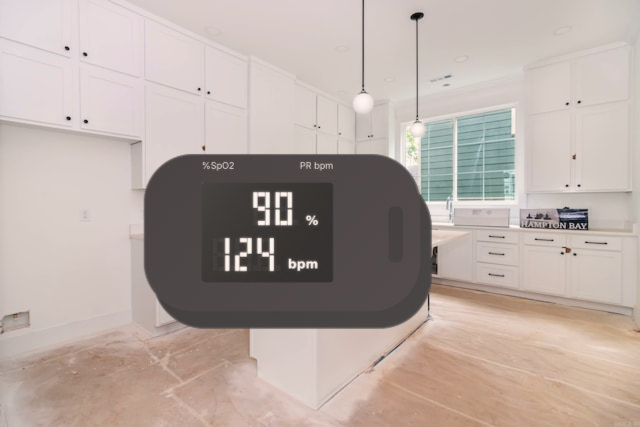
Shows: {"value": 90, "unit": "%"}
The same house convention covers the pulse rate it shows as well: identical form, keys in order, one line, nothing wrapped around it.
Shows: {"value": 124, "unit": "bpm"}
